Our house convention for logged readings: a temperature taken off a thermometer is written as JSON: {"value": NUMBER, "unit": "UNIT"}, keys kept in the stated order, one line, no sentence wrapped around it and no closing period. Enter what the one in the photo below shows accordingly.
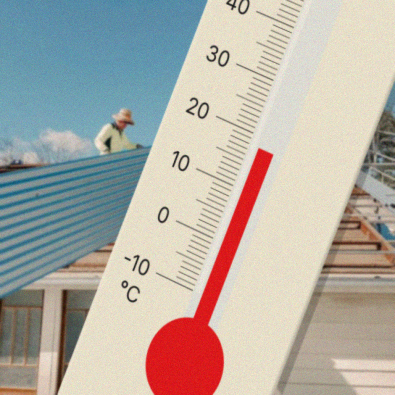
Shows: {"value": 18, "unit": "°C"}
